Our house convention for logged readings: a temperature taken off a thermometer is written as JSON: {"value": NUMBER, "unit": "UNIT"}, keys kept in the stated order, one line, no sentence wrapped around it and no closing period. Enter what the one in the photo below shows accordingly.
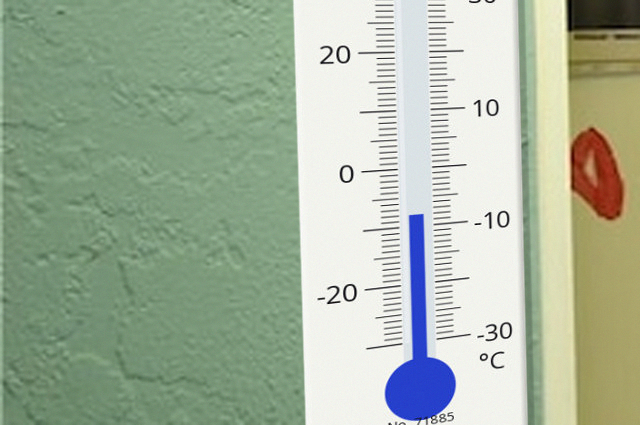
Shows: {"value": -8, "unit": "°C"}
